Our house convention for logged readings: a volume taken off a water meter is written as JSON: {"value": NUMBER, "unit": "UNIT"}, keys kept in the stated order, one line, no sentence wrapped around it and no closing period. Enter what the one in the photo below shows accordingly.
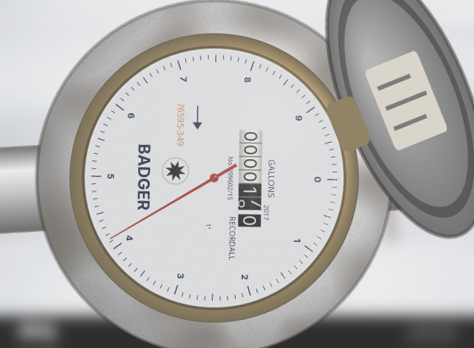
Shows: {"value": 174.1, "unit": "gal"}
